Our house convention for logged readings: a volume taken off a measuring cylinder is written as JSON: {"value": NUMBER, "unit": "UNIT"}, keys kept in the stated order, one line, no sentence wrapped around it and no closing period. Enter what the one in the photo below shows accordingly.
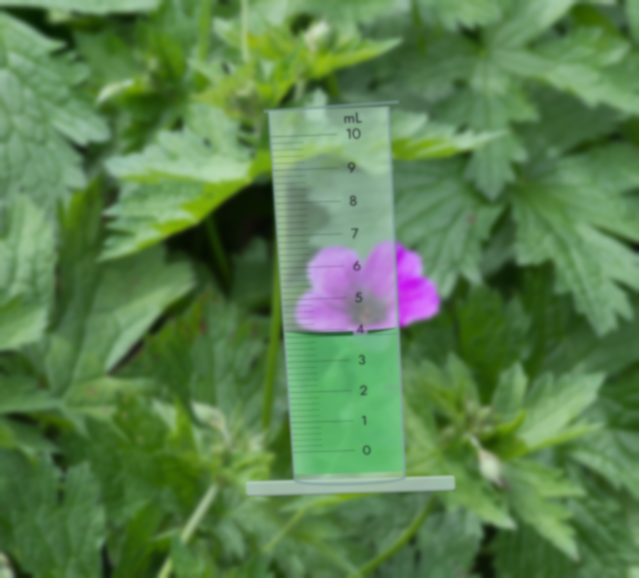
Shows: {"value": 3.8, "unit": "mL"}
